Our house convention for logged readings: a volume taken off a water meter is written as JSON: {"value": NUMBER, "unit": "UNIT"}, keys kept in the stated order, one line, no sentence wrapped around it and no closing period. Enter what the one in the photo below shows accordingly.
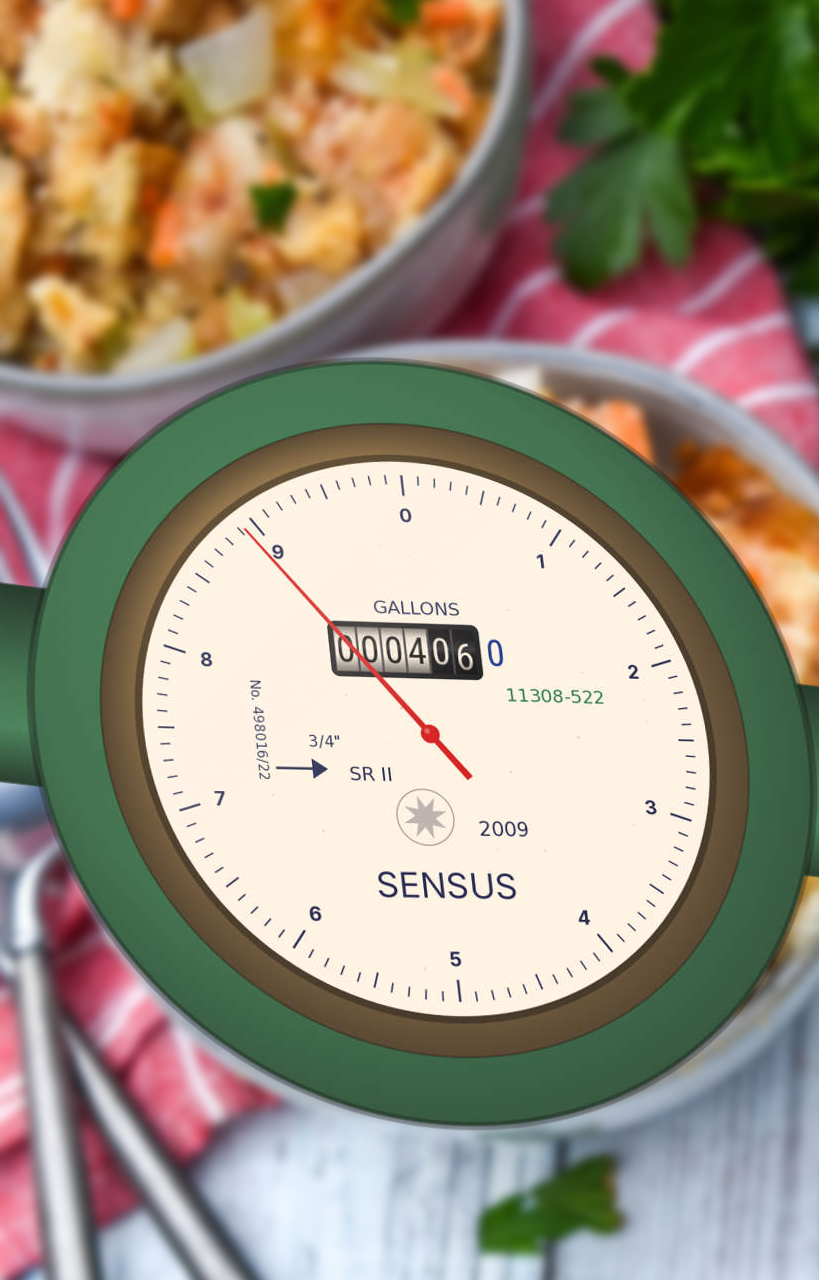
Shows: {"value": 4058.9, "unit": "gal"}
